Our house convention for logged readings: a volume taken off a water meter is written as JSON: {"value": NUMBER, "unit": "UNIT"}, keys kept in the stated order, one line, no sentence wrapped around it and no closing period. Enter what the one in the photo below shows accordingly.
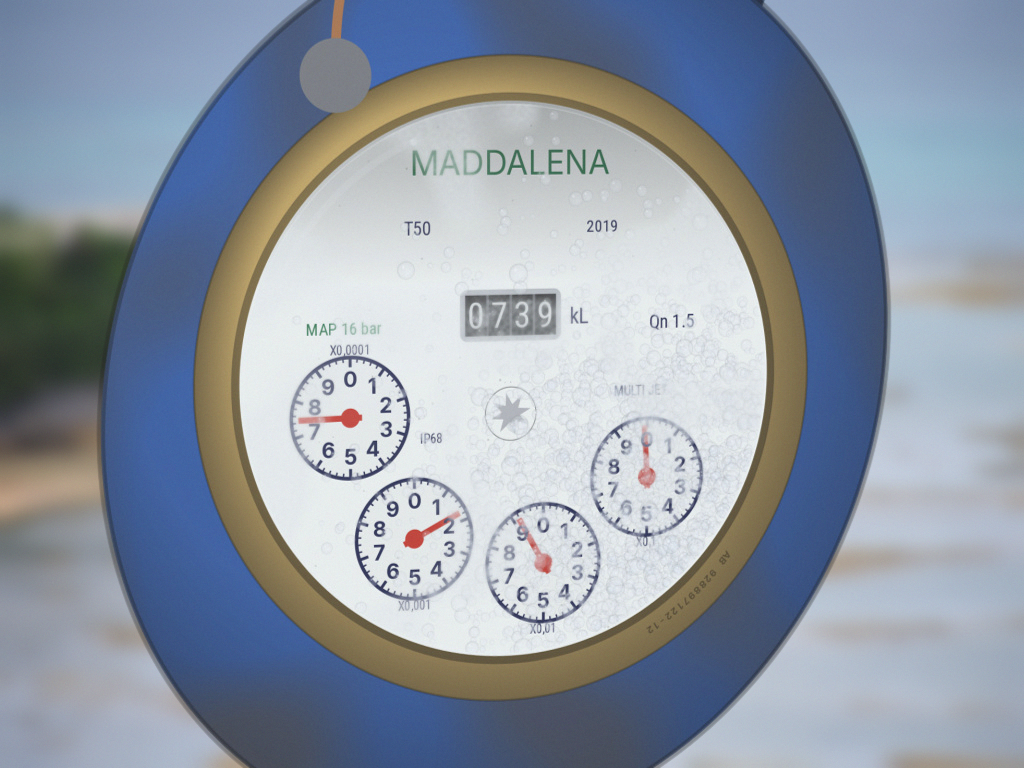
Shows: {"value": 738.9917, "unit": "kL"}
